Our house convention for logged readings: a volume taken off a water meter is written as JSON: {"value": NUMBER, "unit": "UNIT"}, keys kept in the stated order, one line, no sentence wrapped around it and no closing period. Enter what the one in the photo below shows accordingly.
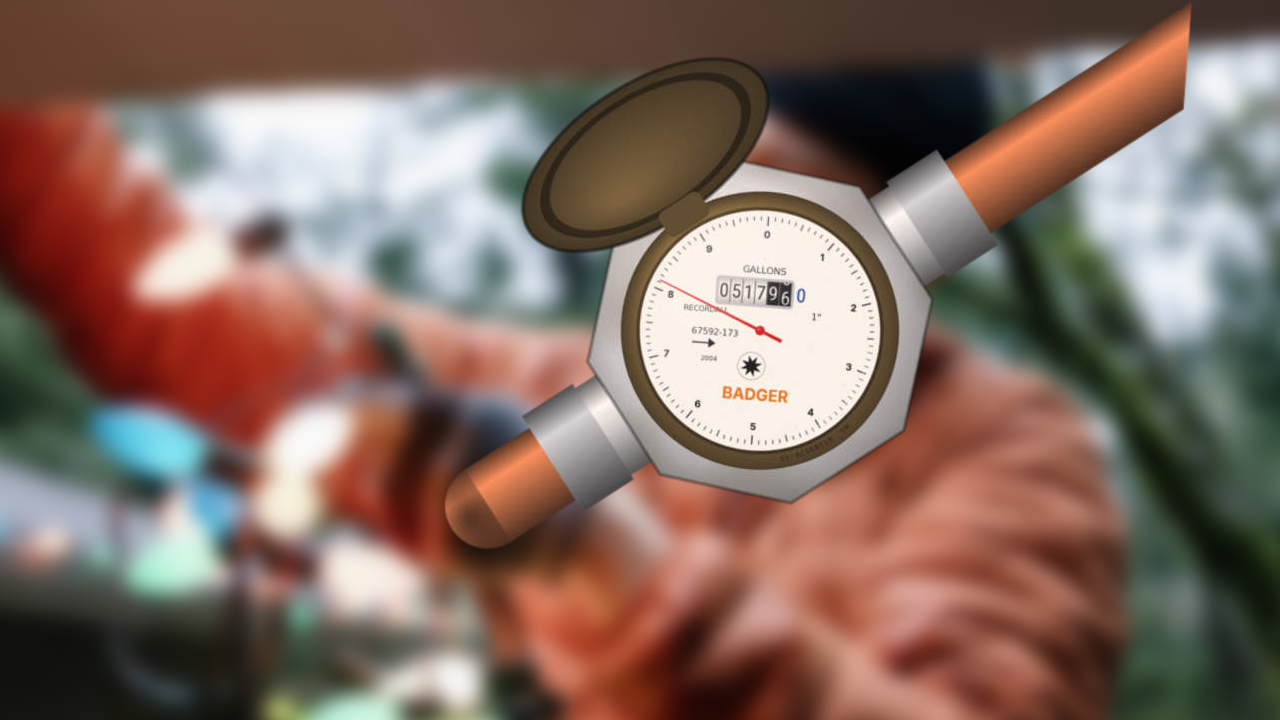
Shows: {"value": 517958.1, "unit": "gal"}
